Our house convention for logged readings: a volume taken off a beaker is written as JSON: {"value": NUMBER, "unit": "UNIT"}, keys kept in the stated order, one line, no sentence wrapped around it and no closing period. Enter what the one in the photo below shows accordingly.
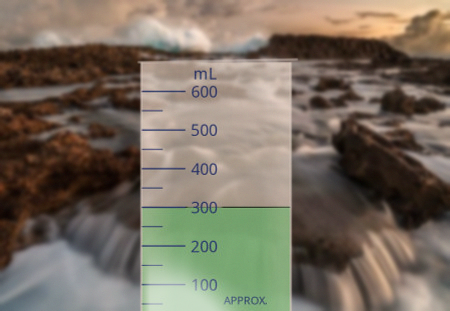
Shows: {"value": 300, "unit": "mL"}
